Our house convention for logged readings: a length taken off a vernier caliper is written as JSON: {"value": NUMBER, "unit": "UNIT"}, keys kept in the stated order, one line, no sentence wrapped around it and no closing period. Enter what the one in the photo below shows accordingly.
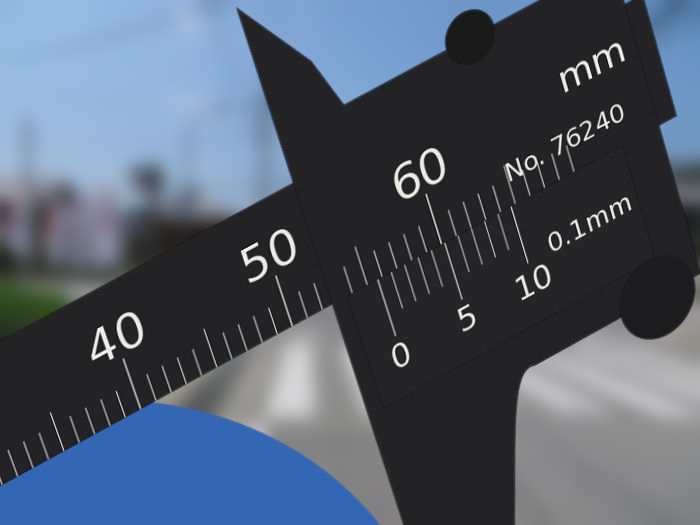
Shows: {"value": 55.7, "unit": "mm"}
